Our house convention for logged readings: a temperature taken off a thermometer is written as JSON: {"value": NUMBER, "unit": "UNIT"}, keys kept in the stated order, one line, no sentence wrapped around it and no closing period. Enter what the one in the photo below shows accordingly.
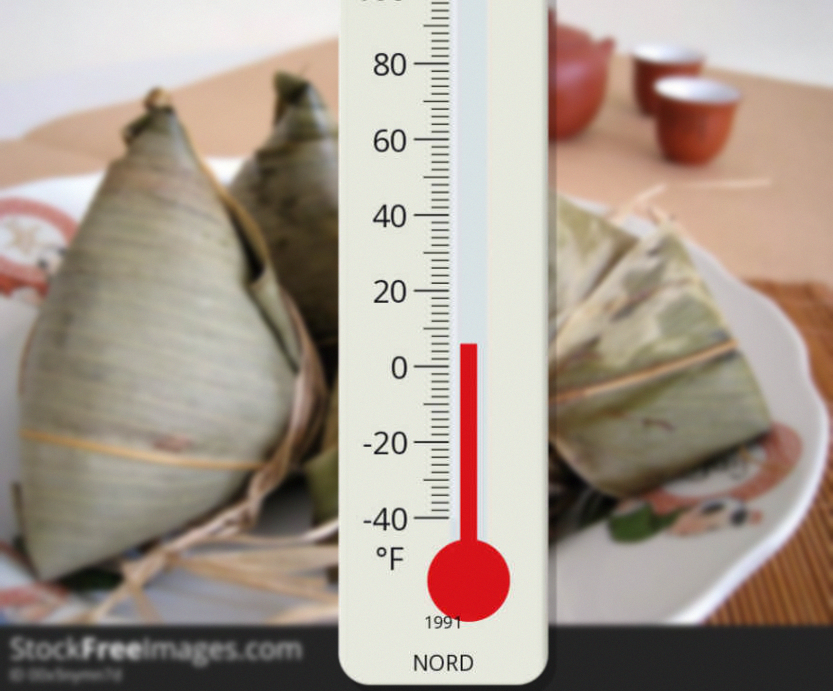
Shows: {"value": 6, "unit": "°F"}
